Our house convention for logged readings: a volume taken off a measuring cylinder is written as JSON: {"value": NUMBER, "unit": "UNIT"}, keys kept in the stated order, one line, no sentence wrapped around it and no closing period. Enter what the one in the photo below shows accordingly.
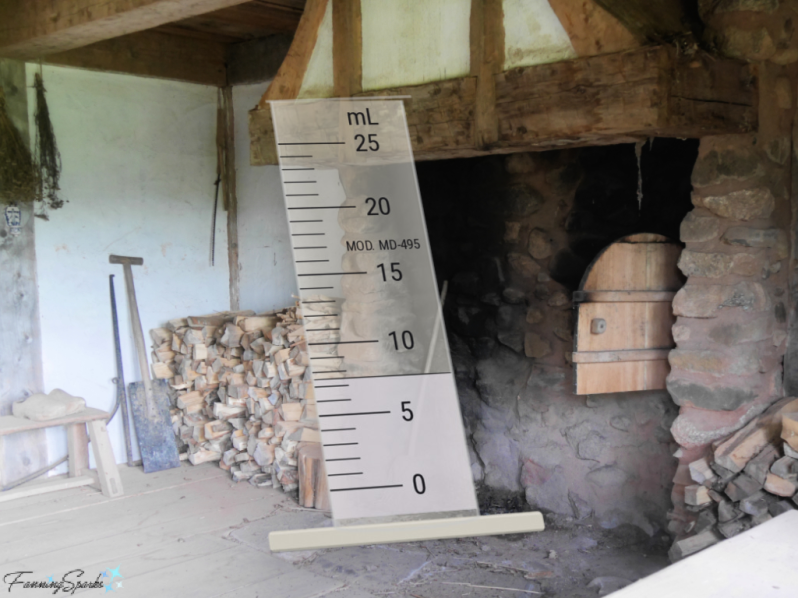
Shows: {"value": 7.5, "unit": "mL"}
